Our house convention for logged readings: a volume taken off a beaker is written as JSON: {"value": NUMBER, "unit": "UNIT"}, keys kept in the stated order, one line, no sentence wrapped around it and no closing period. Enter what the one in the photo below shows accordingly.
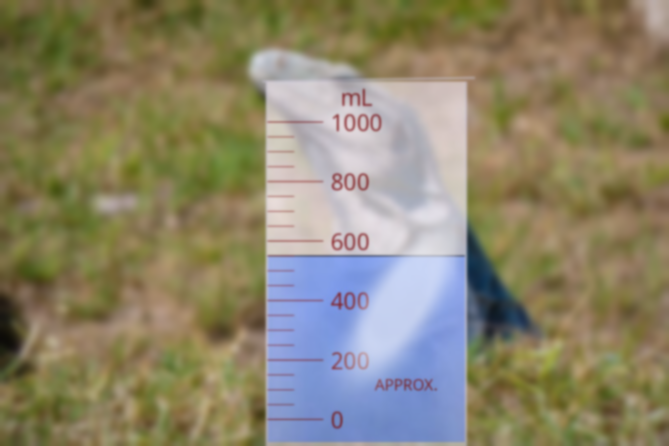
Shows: {"value": 550, "unit": "mL"}
